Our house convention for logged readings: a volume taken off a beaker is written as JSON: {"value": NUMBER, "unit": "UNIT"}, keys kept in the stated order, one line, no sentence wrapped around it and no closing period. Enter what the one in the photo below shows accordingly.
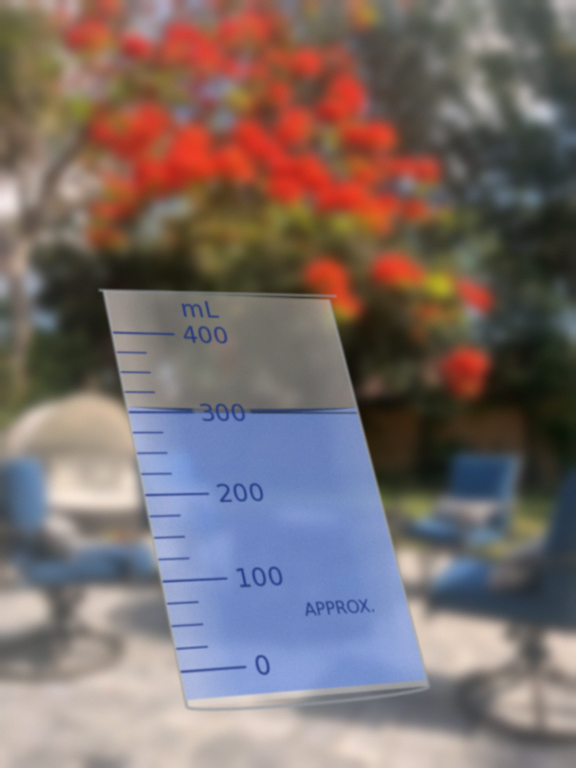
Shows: {"value": 300, "unit": "mL"}
